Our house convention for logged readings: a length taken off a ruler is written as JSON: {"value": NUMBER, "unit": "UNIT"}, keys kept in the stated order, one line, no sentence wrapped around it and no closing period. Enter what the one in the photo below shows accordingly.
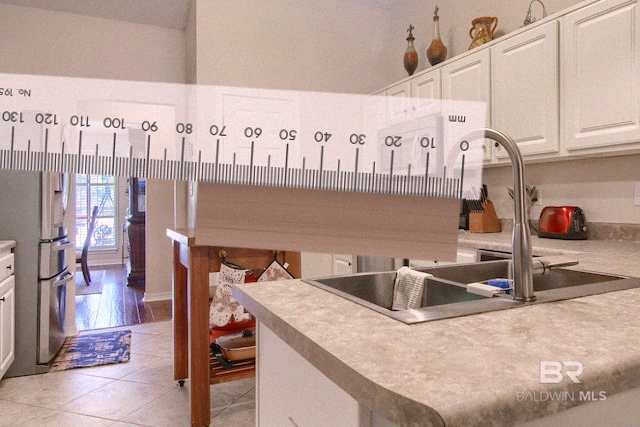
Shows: {"value": 75, "unit": "mm"}
